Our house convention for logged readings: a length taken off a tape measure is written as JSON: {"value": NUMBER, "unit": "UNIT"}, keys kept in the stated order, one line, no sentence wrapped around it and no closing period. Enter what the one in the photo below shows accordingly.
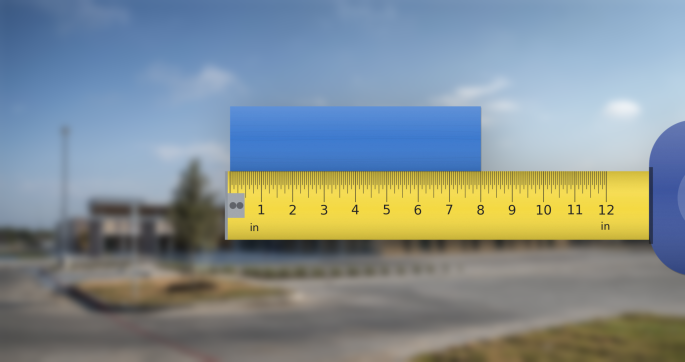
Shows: {"value": 8, "unit": "in"}
